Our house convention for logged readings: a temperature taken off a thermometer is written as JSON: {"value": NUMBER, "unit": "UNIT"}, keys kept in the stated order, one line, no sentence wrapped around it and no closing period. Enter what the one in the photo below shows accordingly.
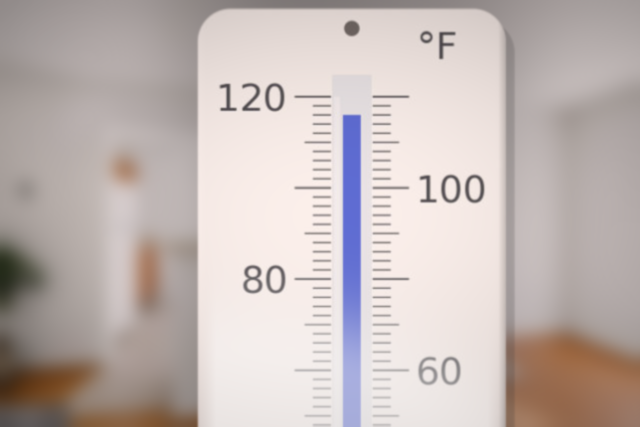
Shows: {"value": 116, "unit": "°F"}
